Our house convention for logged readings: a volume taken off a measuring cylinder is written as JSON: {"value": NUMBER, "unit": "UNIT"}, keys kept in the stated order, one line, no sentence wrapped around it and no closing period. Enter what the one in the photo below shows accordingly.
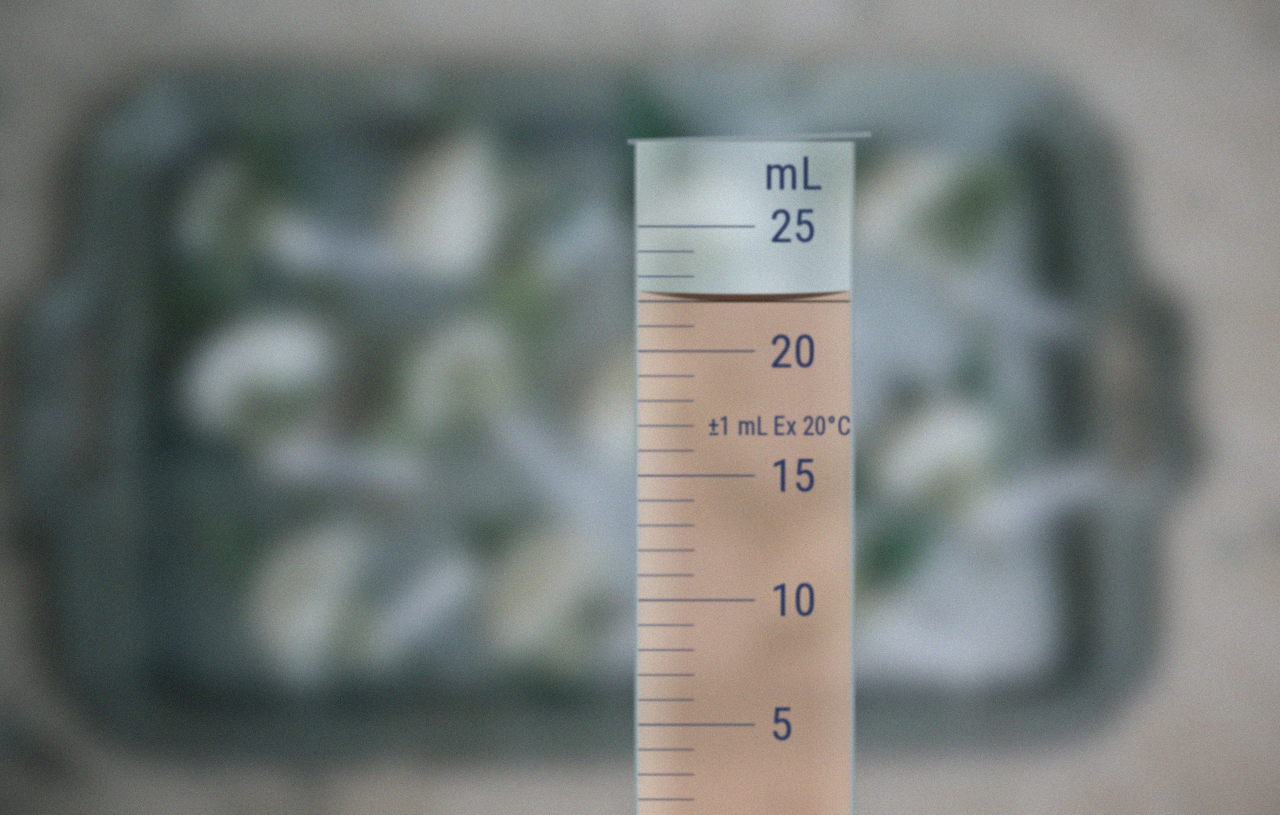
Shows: {"value": 22, "unit": "mL"}
